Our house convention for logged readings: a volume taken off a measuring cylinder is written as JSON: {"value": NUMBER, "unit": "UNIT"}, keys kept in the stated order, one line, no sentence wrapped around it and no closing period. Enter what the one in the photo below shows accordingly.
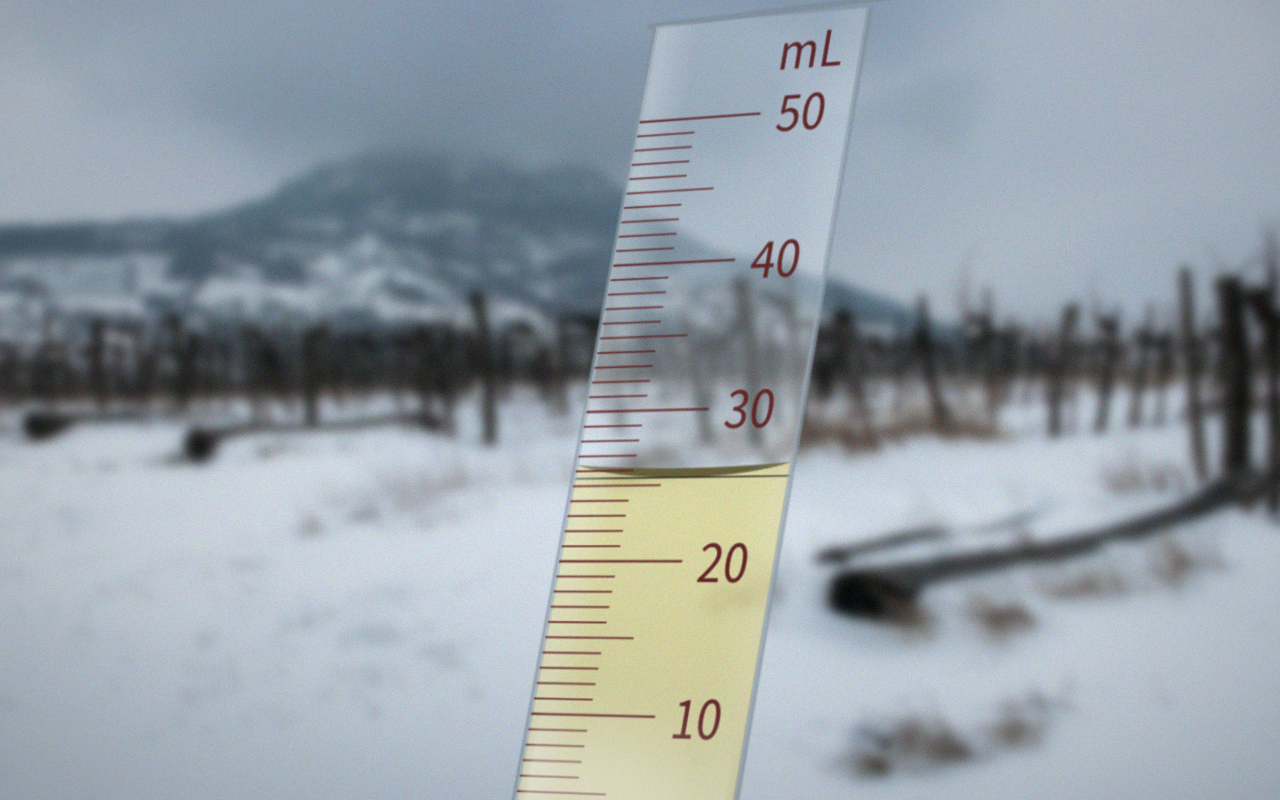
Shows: {"value": 25.5, "unit": "mL"}
